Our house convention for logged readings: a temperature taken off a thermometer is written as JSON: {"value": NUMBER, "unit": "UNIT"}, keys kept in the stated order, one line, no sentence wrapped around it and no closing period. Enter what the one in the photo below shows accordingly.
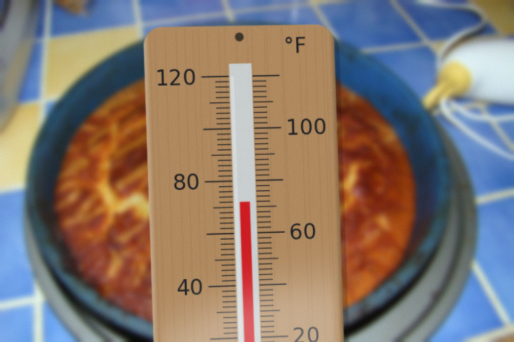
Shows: {"value": 72, "unit": "°F"}
